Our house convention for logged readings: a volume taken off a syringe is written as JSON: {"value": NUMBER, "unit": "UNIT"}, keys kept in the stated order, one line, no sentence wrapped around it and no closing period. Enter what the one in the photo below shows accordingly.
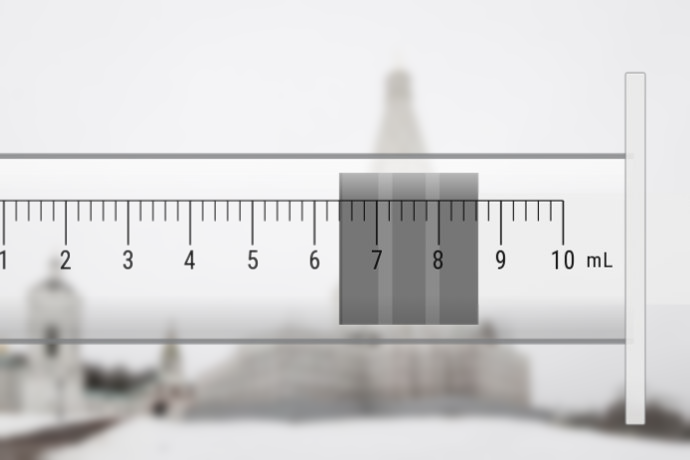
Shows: {"value": 6.4, "unit": "mL"}
